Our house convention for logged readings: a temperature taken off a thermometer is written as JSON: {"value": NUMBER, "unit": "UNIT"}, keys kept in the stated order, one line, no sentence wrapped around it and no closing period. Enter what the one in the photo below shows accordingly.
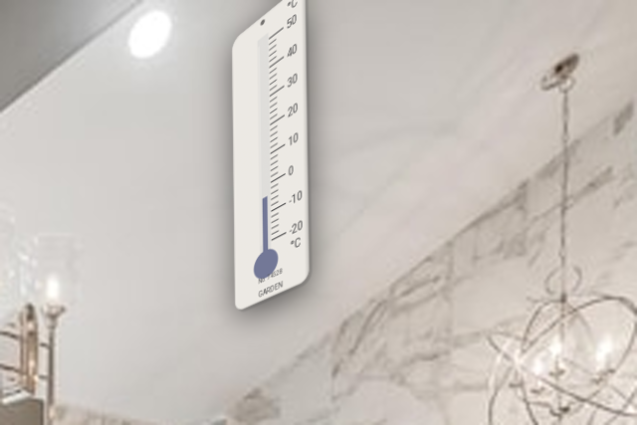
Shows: {"value": -4, "unit": "°C"}
